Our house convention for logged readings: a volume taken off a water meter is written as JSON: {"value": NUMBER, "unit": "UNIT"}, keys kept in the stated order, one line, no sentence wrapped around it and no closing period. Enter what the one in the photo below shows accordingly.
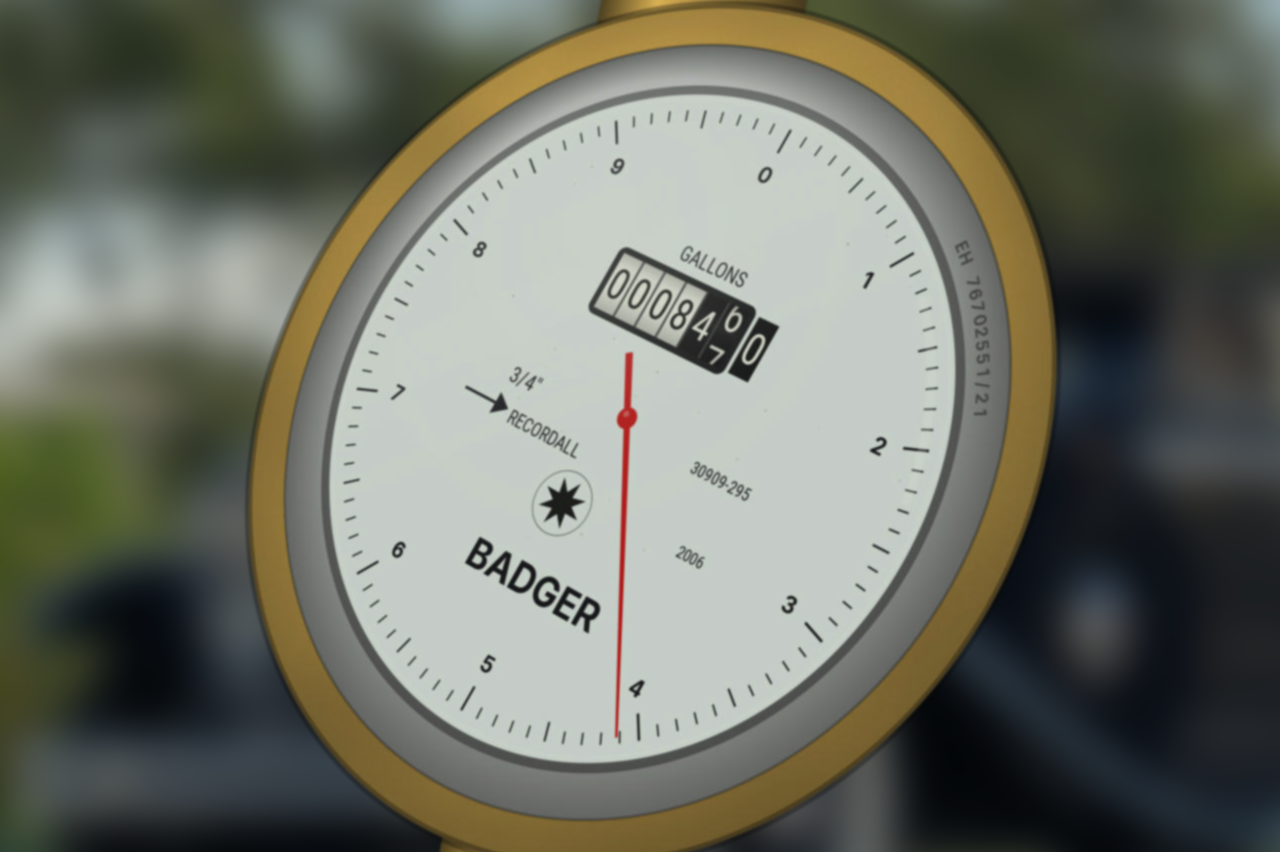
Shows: {"value": 8464.1, "unit": "gal"}
